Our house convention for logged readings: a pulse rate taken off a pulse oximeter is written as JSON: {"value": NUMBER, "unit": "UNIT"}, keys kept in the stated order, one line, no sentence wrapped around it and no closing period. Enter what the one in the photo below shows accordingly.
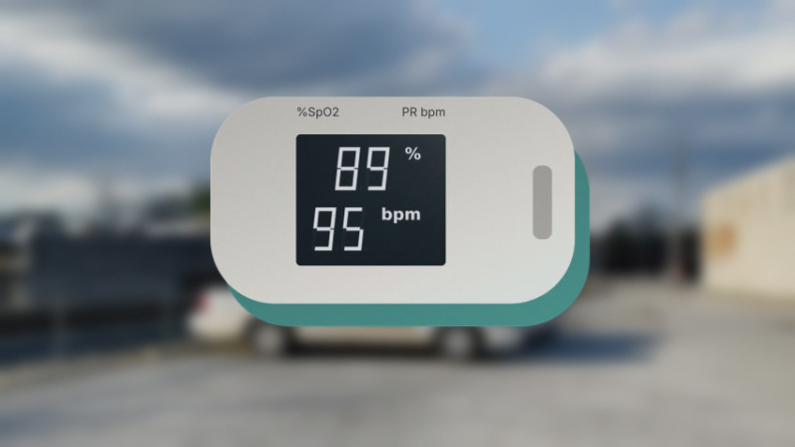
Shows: {"value": 95, "unit": "bpm"}
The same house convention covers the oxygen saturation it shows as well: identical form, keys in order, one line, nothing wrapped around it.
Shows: {"value": 89, "unit": "%"}
